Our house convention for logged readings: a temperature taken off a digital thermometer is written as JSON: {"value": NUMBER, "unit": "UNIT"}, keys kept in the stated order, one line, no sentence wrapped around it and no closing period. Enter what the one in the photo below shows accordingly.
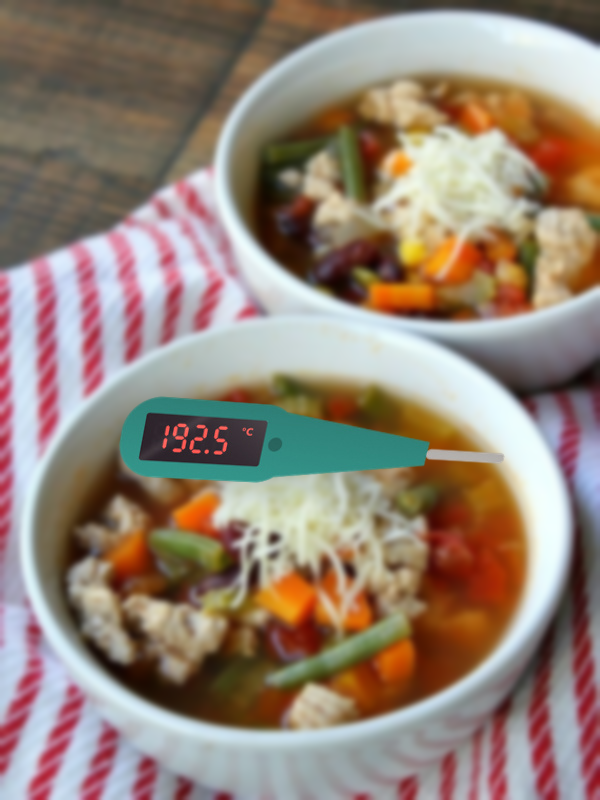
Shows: {"value": 192.5, "unit": "°C"}
